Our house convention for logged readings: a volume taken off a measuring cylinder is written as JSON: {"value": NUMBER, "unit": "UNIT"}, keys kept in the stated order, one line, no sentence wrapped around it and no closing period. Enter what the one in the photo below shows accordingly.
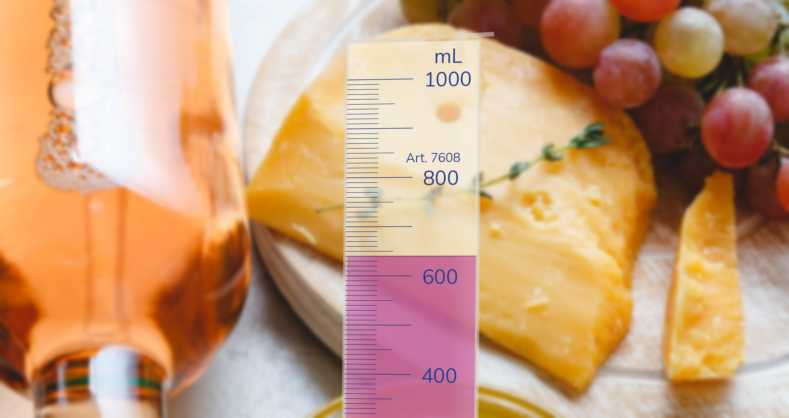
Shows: {"value": 640, "unit": "mL"}
